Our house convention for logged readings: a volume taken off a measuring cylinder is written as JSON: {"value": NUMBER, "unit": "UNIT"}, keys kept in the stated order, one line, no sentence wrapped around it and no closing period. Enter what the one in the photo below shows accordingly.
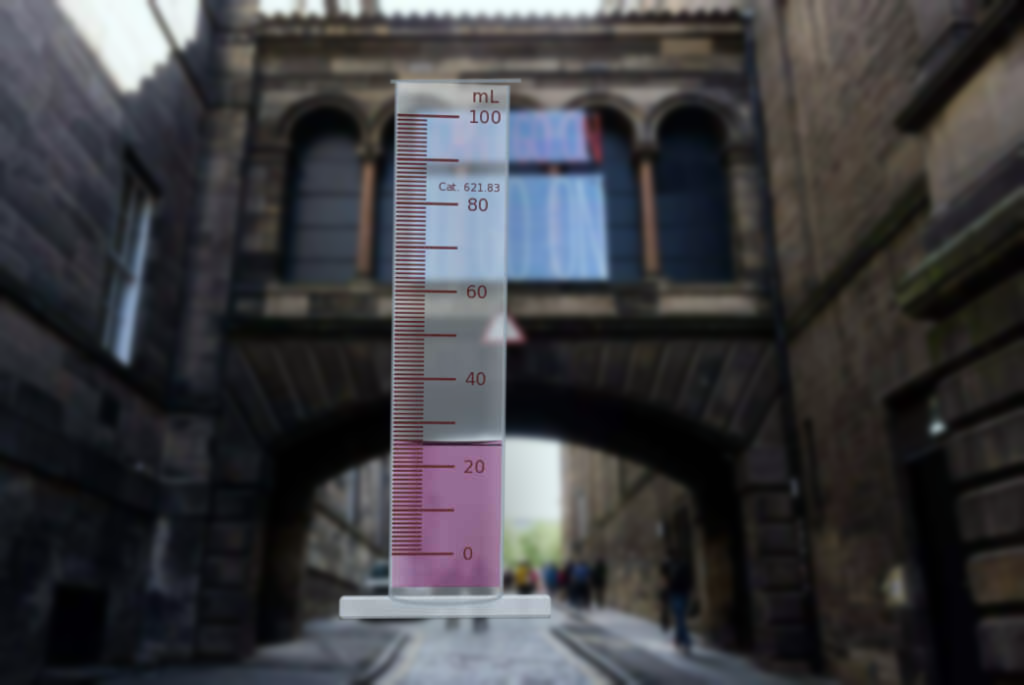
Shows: {"value": 25, "unit": "mL"}
